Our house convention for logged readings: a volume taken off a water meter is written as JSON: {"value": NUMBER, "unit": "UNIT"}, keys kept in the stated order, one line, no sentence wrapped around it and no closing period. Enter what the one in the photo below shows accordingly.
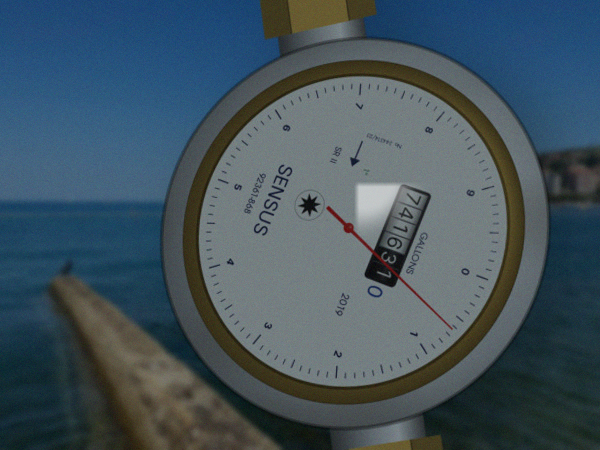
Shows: {"value": 7416310.6, "unit": "gal"}
